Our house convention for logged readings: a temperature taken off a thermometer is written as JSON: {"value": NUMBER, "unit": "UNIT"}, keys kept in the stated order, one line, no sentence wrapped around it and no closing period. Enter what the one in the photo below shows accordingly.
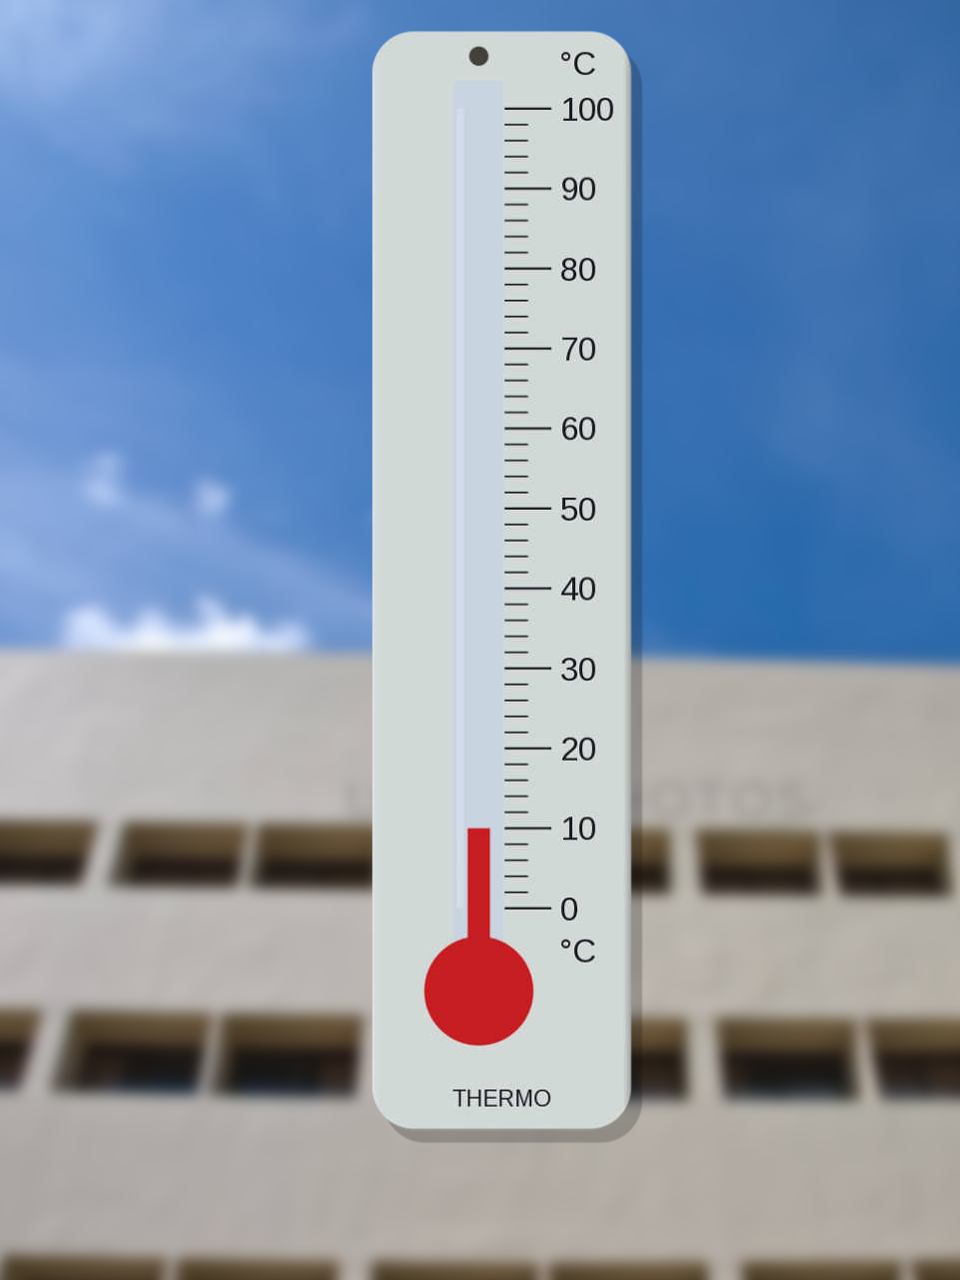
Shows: {"value": 10, "unit": "°C"}
